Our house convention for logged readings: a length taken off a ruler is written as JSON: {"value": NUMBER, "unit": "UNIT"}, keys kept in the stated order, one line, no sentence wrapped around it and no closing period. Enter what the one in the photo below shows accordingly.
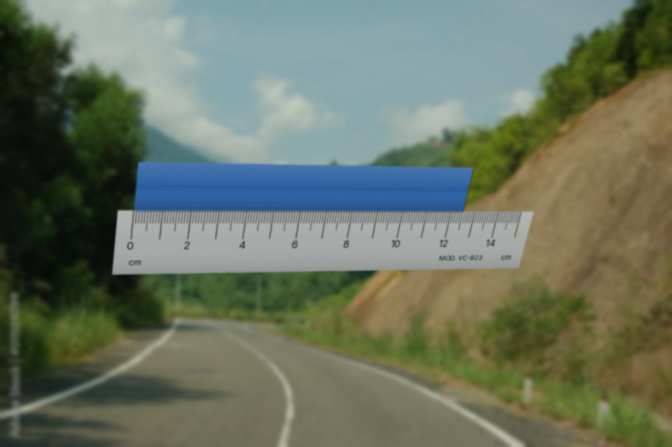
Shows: {"value": 12.5, "unit": "cm"}
